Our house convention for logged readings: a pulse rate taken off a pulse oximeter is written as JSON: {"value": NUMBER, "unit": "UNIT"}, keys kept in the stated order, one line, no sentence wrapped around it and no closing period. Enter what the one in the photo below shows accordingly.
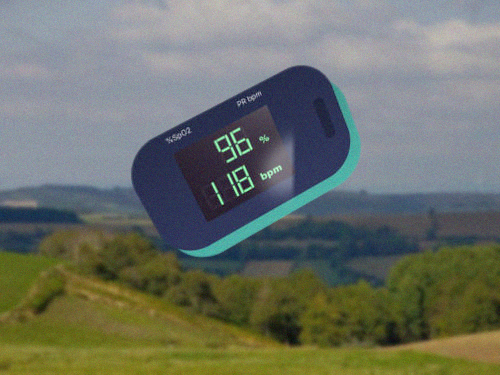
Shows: {"value": 118, "unit": "bpm"}
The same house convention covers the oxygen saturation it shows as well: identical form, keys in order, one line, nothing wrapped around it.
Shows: {"value": 96, "unit": "%"}
